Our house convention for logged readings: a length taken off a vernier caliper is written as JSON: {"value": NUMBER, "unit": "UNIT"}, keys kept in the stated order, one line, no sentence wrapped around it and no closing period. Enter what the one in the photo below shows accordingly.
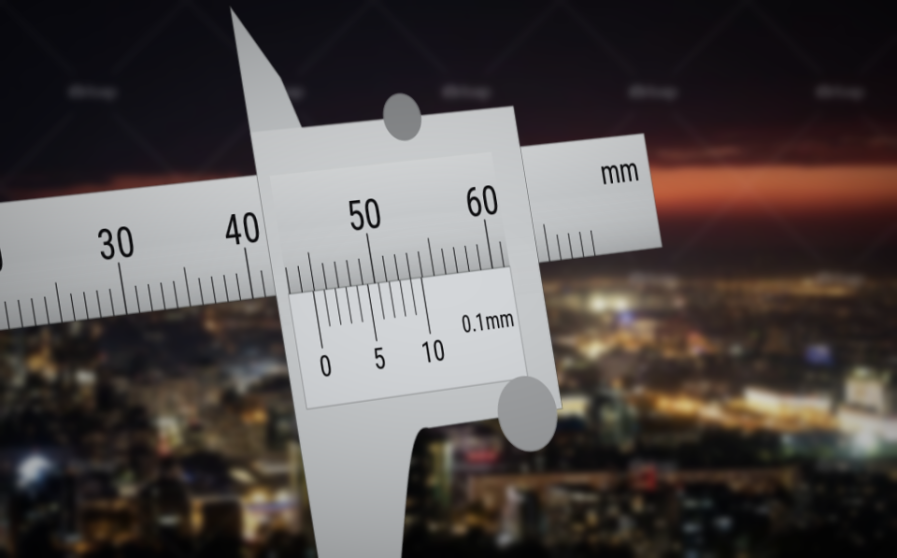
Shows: {"value": 44.9, "unit": "mm"}
